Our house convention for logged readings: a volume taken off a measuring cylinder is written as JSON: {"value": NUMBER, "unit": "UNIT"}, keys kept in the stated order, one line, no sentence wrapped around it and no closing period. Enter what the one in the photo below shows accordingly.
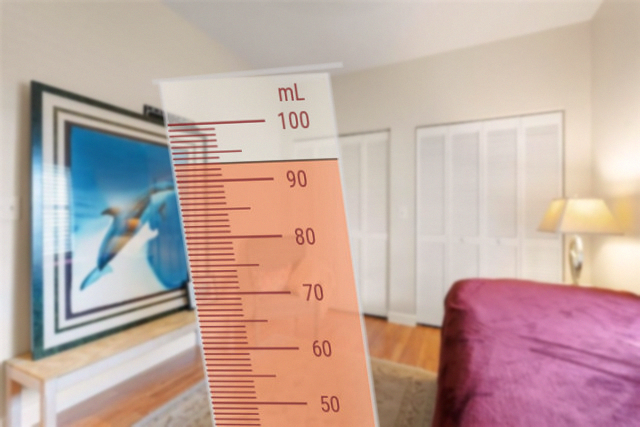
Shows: {"value": 93, "unit": "mL"}
